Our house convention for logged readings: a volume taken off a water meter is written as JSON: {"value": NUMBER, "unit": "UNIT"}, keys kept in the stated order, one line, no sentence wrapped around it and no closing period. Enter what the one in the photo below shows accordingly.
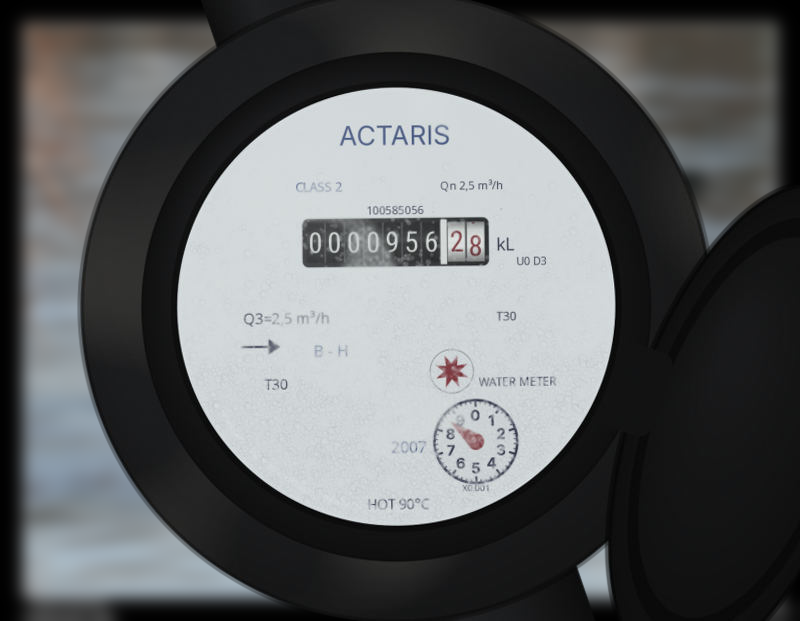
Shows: {"value": 956.278, "unit": "kL"}
